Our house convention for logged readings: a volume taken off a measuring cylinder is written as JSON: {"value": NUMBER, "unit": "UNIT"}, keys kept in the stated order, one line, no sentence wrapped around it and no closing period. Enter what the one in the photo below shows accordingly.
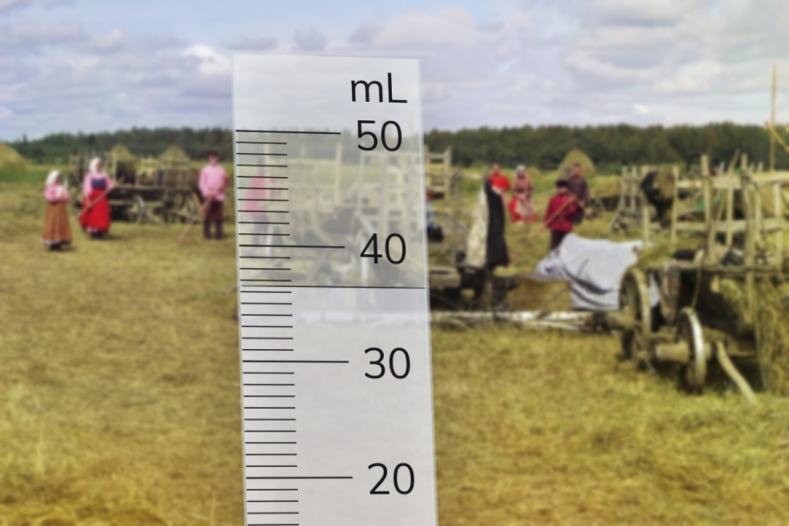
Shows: {"value": 36.5, "unit": "mL"}
